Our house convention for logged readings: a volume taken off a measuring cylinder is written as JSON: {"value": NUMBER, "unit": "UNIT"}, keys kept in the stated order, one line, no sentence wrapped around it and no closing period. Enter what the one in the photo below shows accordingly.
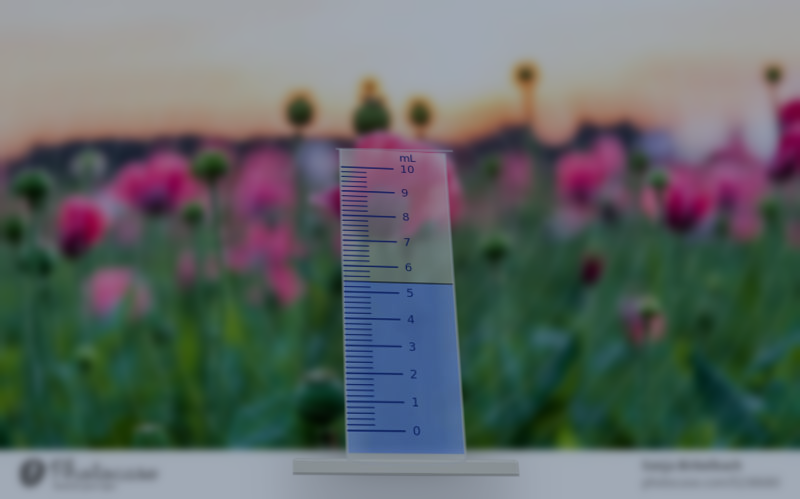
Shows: {"value": 5.4, "unit": "mL"}
